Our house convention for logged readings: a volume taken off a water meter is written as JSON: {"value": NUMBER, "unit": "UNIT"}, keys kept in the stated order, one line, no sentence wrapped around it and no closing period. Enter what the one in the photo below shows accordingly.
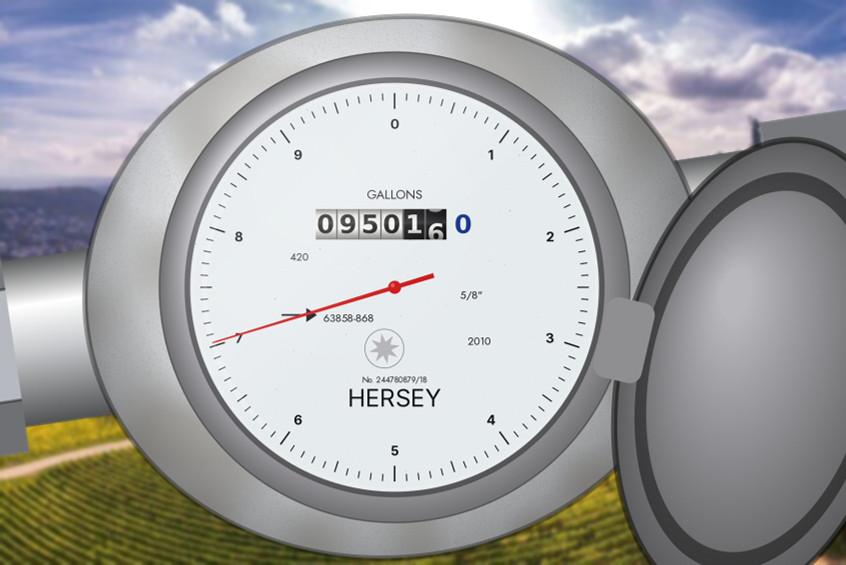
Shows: {"value": 950157.0, "unit": "gal"}
